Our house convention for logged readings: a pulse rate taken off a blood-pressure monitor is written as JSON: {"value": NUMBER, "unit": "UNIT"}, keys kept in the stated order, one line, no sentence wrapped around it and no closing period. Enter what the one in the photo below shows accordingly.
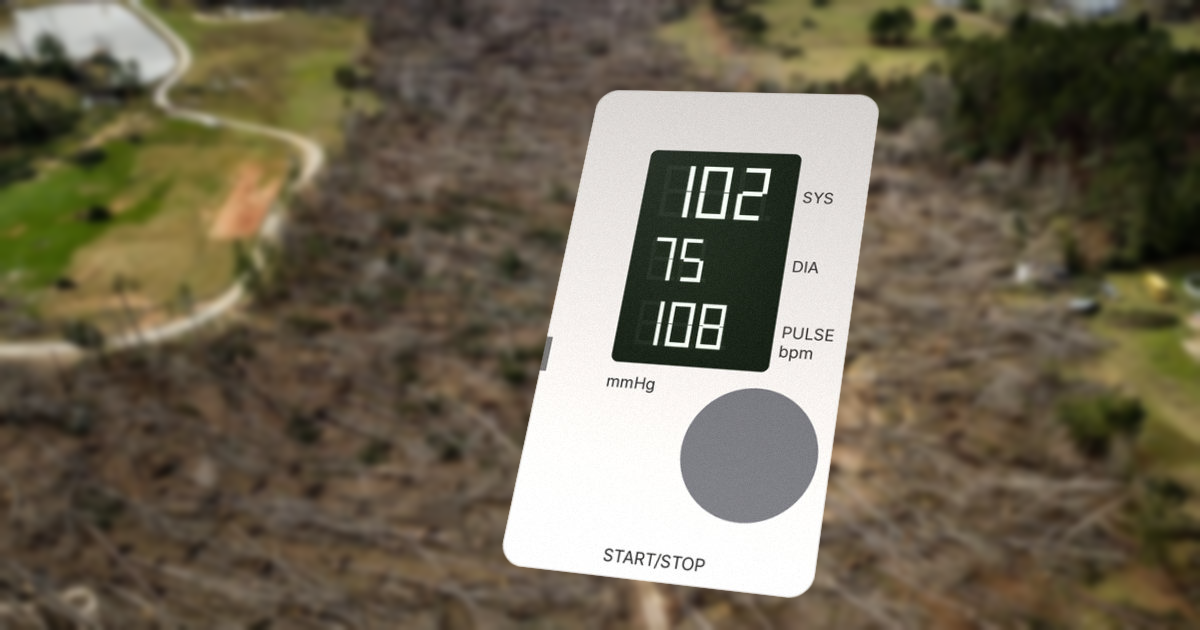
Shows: {"value": 108, "unit": "bpm"}
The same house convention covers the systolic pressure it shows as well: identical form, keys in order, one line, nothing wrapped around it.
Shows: {"value": 102, "unit": "mmHg"}
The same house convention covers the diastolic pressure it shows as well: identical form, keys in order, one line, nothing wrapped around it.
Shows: {"value": 75, "unit": "mmHg"}
